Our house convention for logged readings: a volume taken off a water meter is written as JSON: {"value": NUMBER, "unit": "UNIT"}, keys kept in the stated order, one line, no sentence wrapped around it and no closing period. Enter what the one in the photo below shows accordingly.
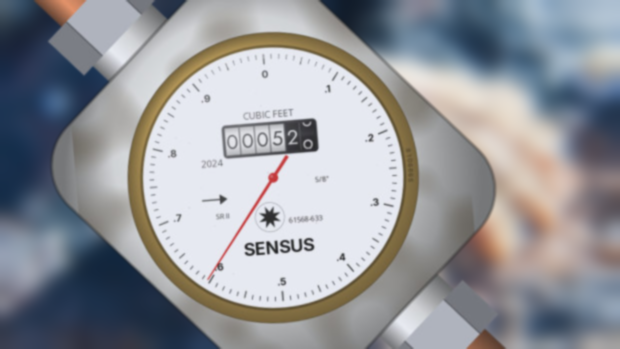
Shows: {"value": 528.60, "unit": "ft³"}
